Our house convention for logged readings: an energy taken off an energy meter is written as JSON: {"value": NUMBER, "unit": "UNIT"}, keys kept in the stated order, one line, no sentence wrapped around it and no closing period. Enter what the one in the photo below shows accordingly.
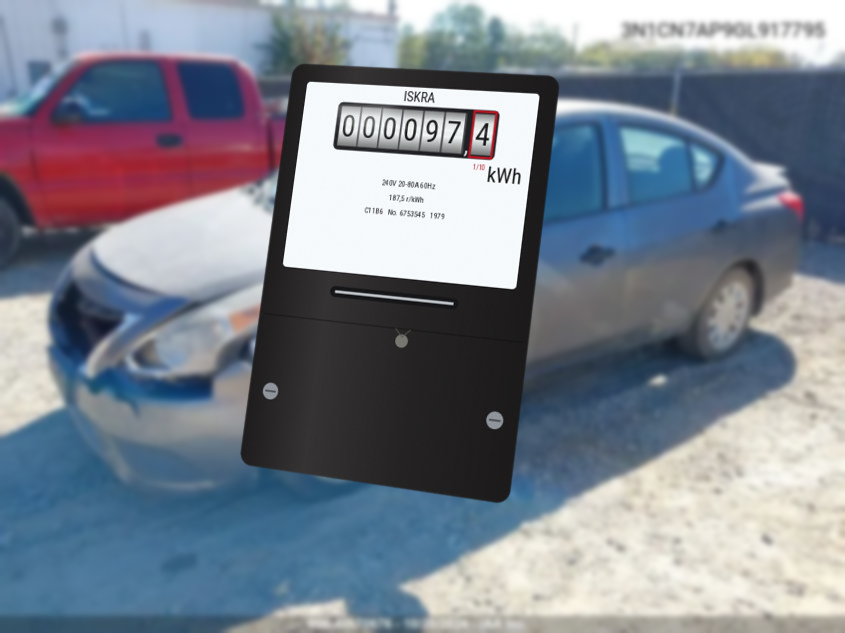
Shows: {"value": 97.4, "unit": "kWh"}
